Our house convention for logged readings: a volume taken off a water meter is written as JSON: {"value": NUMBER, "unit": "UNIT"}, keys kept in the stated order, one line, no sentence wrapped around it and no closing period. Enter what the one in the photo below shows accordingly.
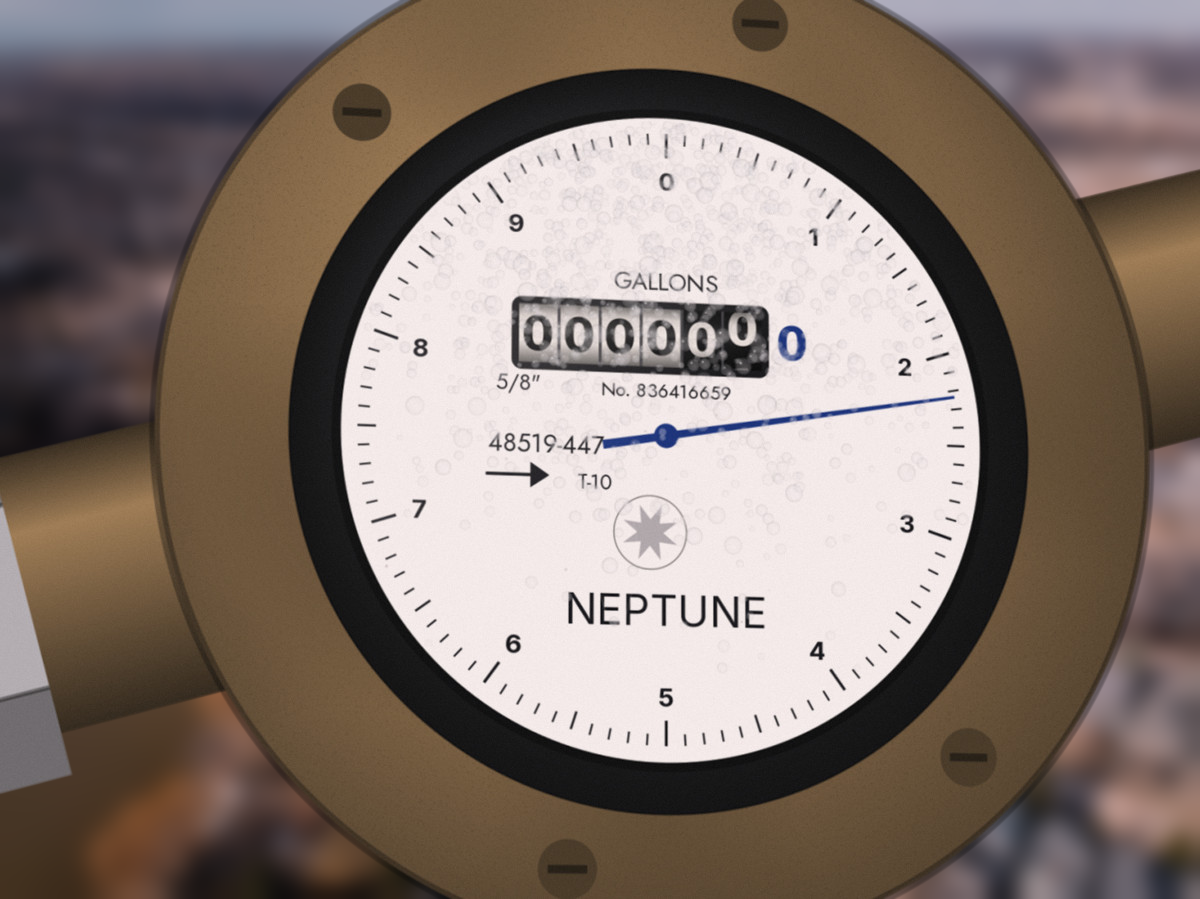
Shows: {"value": 2.2, "unit": "gal"}
